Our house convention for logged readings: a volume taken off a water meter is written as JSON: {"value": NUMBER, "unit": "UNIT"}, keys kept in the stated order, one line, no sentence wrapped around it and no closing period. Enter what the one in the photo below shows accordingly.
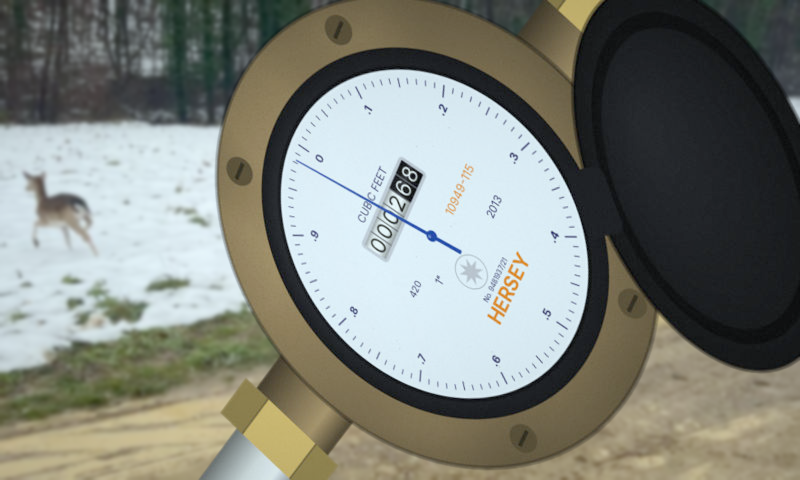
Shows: {"value": 267.98, "unit": "ft³"}
